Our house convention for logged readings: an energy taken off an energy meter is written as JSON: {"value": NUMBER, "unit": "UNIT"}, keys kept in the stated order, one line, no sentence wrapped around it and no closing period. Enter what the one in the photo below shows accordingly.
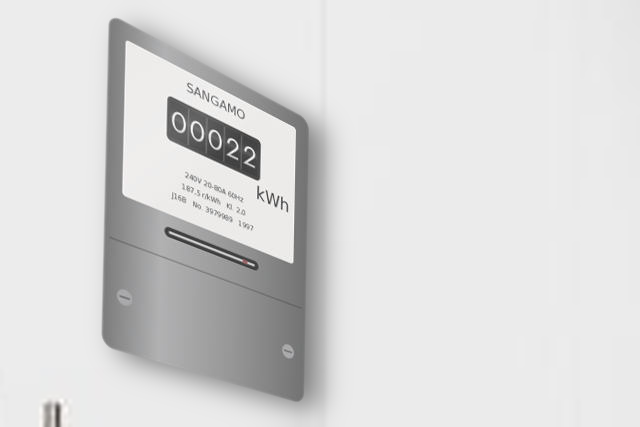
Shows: {"value": 22, "unit": "kWh"}
